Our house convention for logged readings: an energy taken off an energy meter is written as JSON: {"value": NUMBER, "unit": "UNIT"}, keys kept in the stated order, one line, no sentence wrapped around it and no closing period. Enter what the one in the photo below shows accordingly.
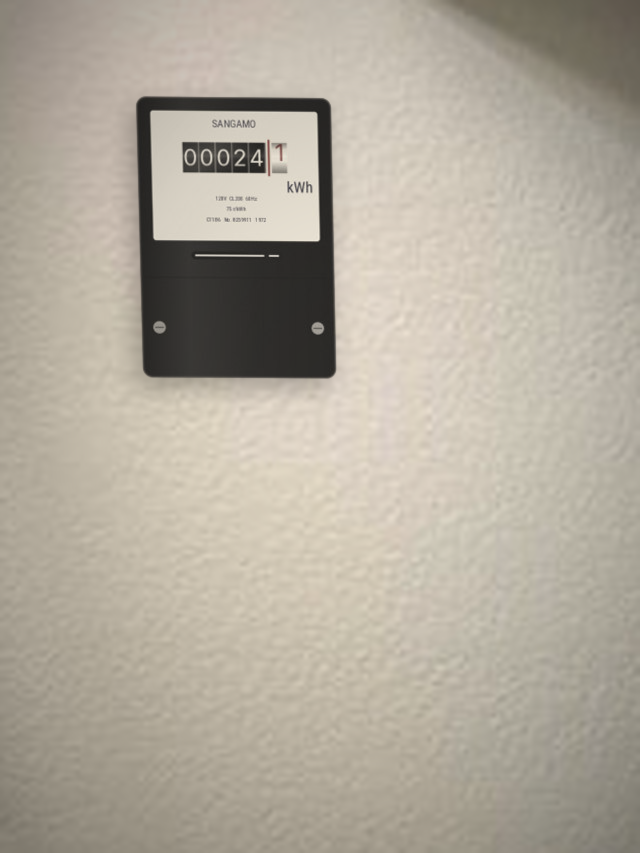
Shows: {"value": 24.1, "unit": "kWh"}
